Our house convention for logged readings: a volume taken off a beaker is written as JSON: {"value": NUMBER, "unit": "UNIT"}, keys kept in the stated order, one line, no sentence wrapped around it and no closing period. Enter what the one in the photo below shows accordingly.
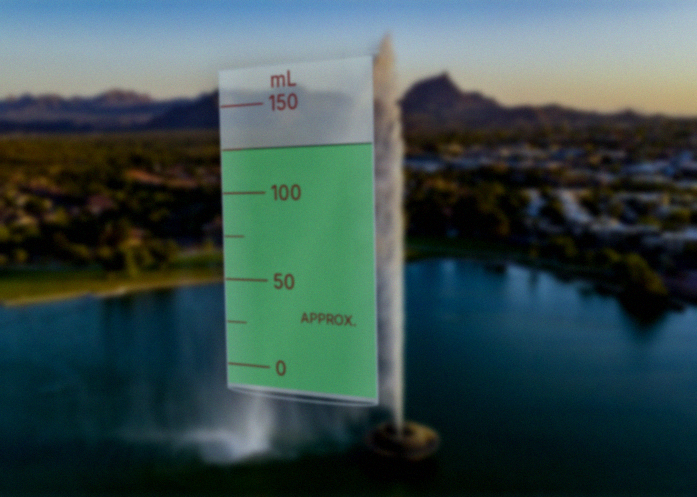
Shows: {"value": 125, "unit": "mL"}
